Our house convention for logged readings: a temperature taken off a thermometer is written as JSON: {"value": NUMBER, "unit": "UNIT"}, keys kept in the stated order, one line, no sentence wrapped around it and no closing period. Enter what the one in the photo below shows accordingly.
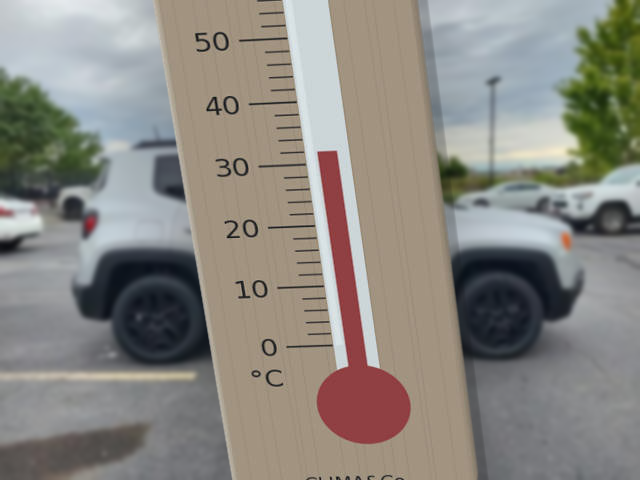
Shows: {"value": 32, "unit": "°C"}
